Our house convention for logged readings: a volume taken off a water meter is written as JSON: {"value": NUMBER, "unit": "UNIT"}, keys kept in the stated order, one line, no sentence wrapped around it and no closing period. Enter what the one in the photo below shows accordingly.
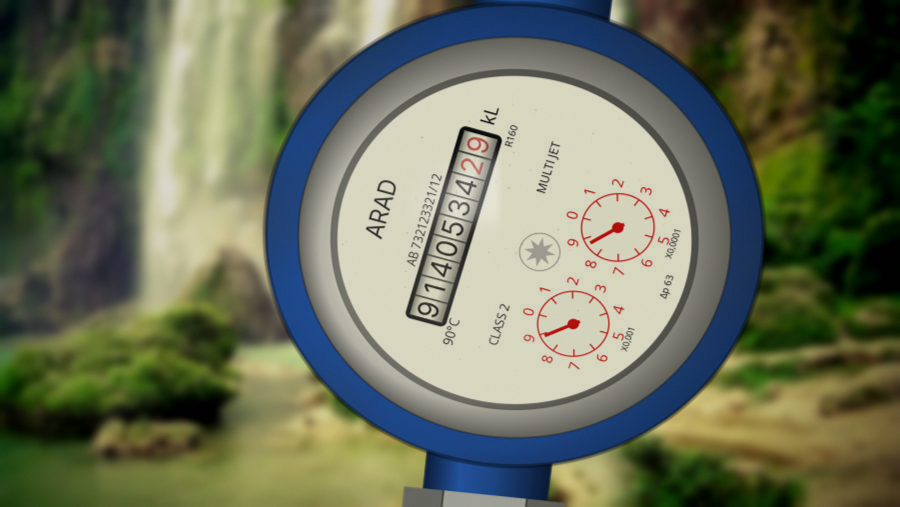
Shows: {"value": 9140534.2988, "unit": "kL"}
